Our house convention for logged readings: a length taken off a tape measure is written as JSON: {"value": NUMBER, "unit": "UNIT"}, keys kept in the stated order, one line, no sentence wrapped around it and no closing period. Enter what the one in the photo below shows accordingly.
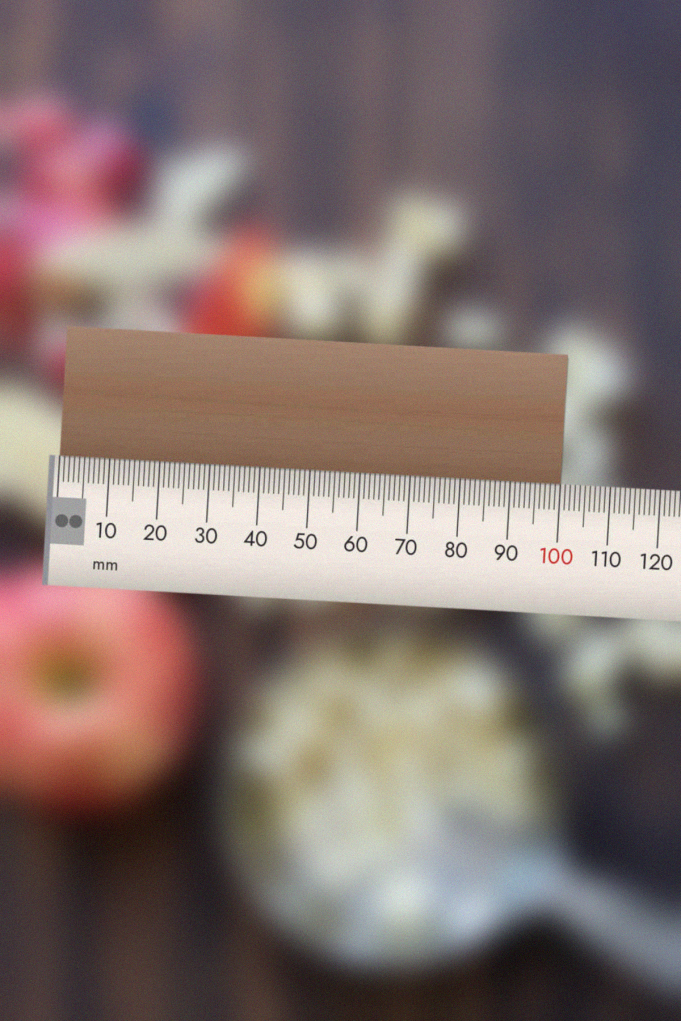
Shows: {"value": 100, "unit": "mm"}
